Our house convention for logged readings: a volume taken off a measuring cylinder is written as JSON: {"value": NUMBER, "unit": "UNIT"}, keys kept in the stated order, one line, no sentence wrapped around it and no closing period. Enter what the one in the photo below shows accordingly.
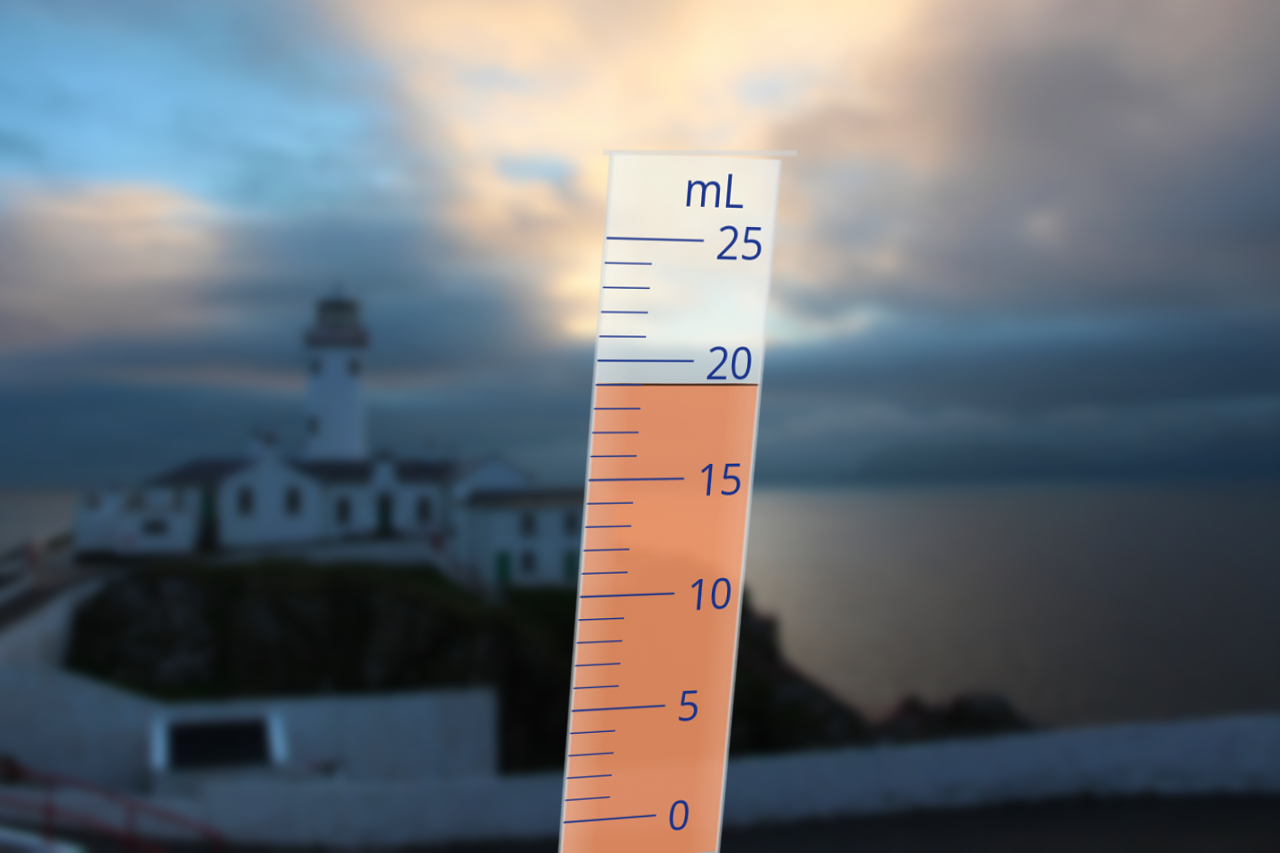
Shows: {"value": 19, "unit": "mL"}
